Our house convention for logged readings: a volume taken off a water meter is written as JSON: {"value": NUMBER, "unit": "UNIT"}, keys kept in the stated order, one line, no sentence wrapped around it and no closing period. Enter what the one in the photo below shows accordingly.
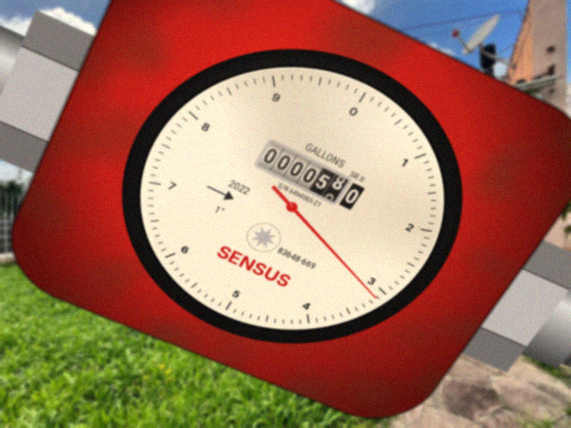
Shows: {"value": 583.1, "unit": "gal"}
